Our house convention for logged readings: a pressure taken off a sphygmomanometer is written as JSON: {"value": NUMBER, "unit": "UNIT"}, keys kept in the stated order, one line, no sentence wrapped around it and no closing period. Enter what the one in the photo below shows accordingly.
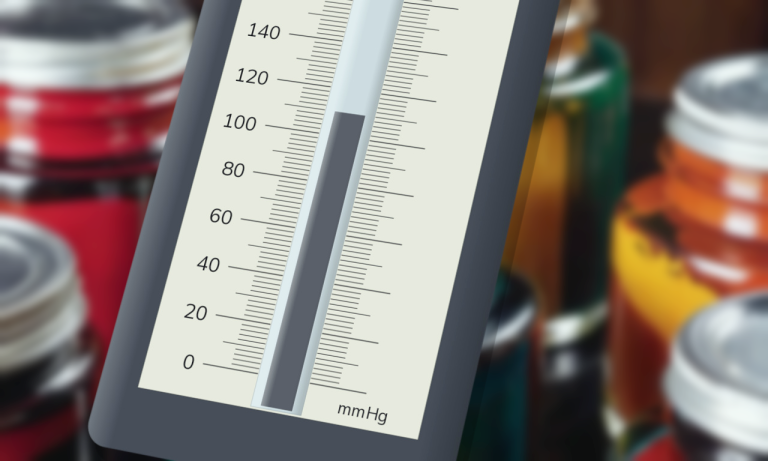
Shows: {"value": 110, "unit": "mmHg"}
